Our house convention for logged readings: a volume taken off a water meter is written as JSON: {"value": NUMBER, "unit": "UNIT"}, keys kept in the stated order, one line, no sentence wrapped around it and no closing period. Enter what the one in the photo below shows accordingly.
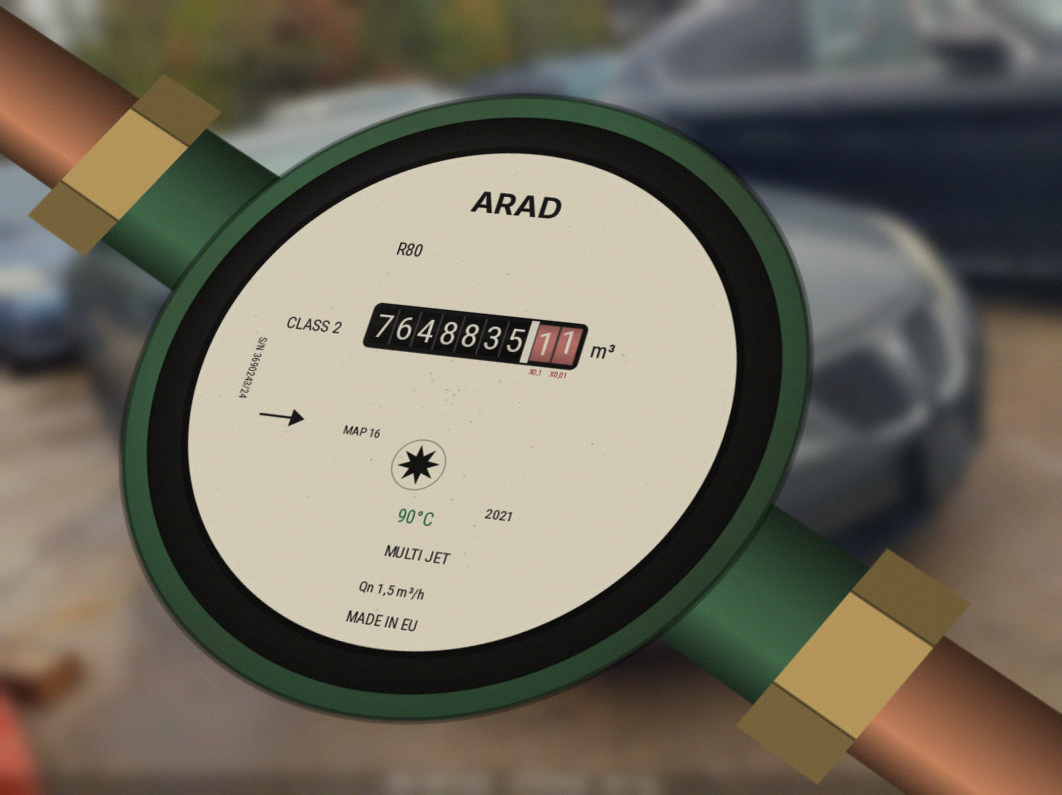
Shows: {"value": 7648835.11, "unit": "m³"}
